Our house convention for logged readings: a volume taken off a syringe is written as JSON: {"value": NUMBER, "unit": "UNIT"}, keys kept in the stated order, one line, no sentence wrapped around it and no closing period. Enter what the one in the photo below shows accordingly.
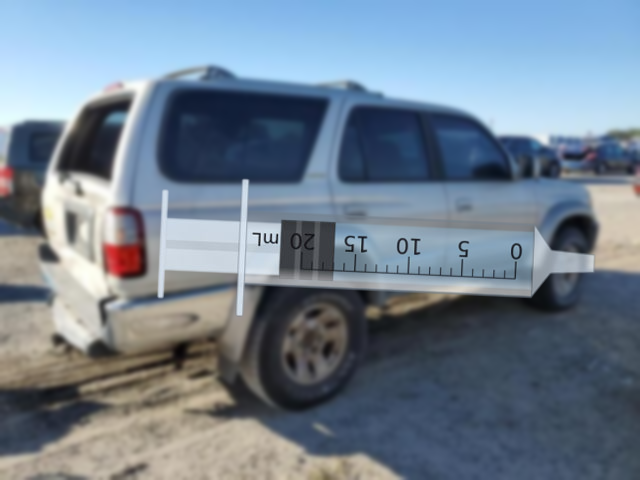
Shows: {"value": 17, "unit": "mL"}
